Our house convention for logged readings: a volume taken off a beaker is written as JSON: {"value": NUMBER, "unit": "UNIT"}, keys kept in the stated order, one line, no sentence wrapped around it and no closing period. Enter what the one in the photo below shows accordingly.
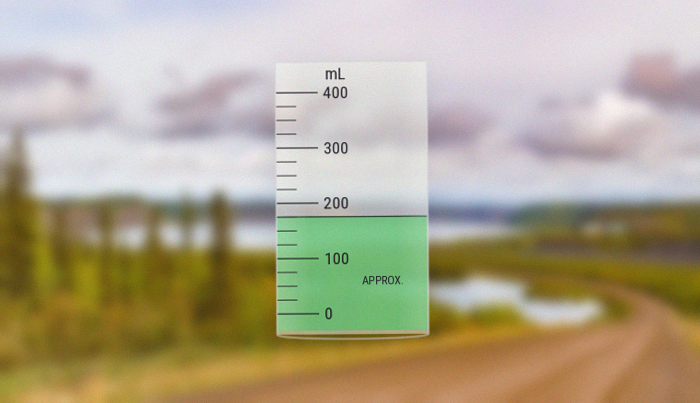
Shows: {"value": 175, "unit": "mL"}
